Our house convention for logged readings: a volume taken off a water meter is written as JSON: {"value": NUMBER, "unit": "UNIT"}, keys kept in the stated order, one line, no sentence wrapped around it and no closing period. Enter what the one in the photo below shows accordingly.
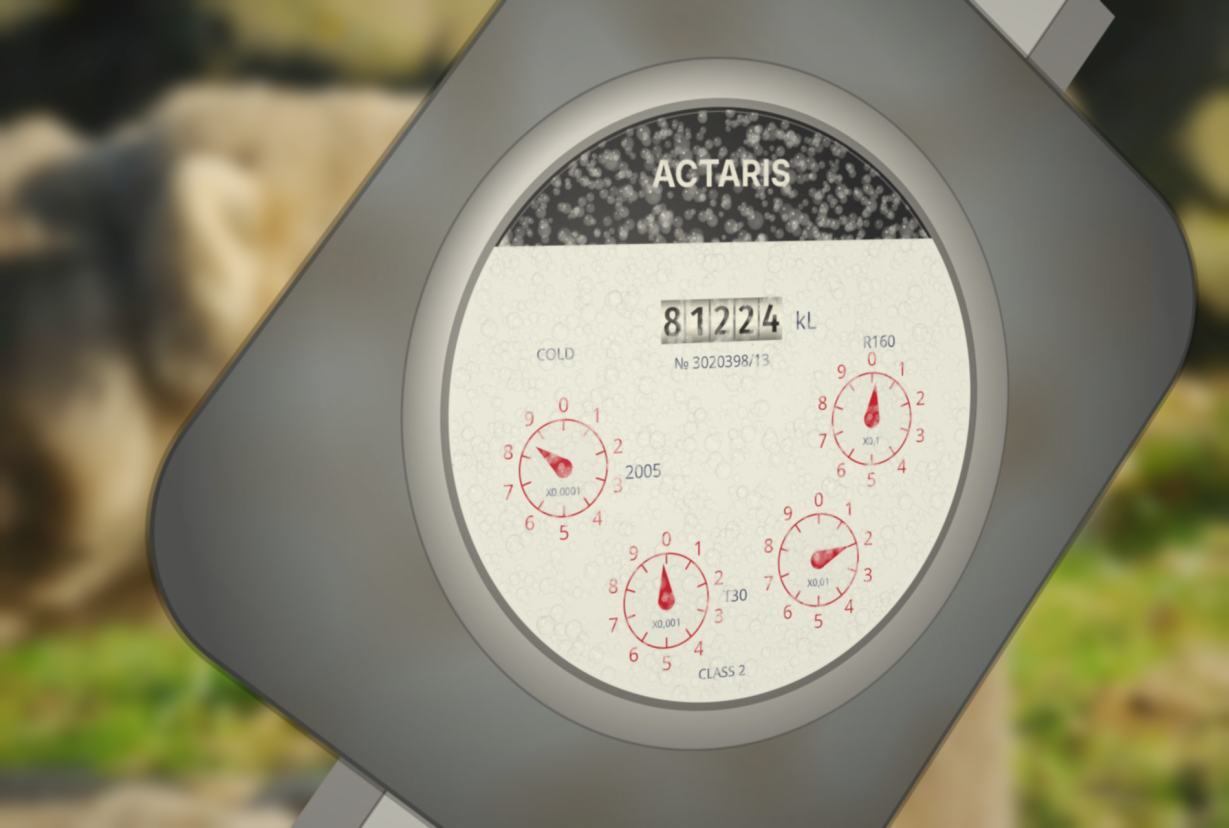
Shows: {"value": 81224.0198, "unit": "kL"}
